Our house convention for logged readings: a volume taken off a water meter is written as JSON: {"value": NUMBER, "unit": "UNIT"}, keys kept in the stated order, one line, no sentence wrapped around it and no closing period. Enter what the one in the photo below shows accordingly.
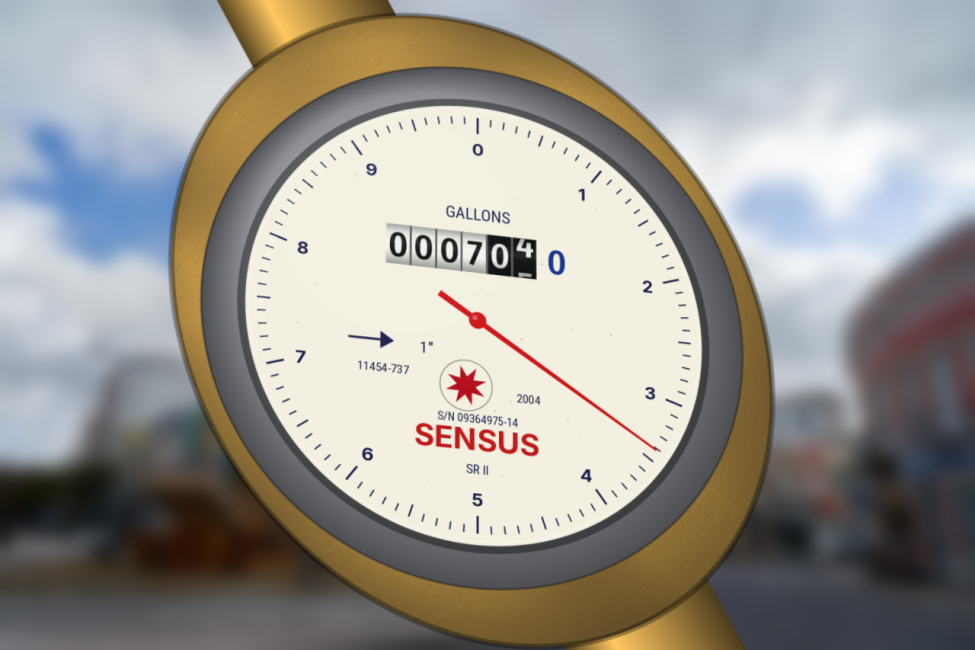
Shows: {"value": 7043.4, "unit": "gal"}
